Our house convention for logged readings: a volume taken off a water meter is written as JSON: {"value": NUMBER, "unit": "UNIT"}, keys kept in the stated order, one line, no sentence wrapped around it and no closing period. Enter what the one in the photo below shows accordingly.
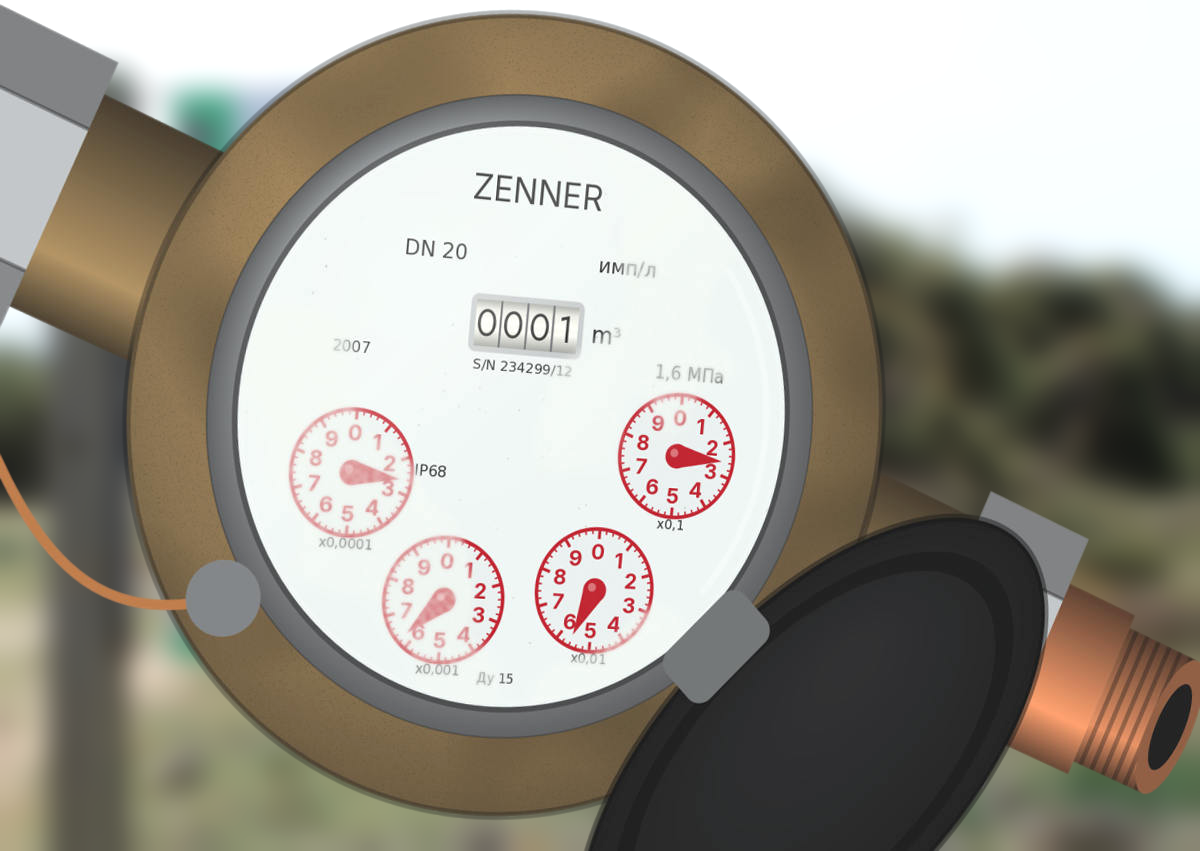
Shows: {"value": 1.2562, "unit": "m³"}
